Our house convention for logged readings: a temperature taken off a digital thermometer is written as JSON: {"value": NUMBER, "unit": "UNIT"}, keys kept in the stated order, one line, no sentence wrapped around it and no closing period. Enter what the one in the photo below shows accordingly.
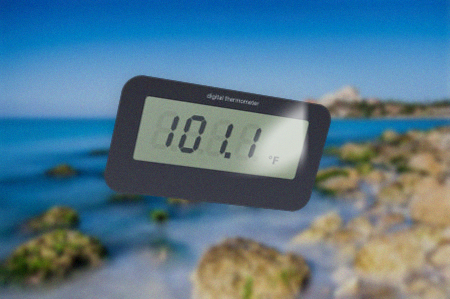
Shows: {"value": 101.1, "unit": "°F"}
